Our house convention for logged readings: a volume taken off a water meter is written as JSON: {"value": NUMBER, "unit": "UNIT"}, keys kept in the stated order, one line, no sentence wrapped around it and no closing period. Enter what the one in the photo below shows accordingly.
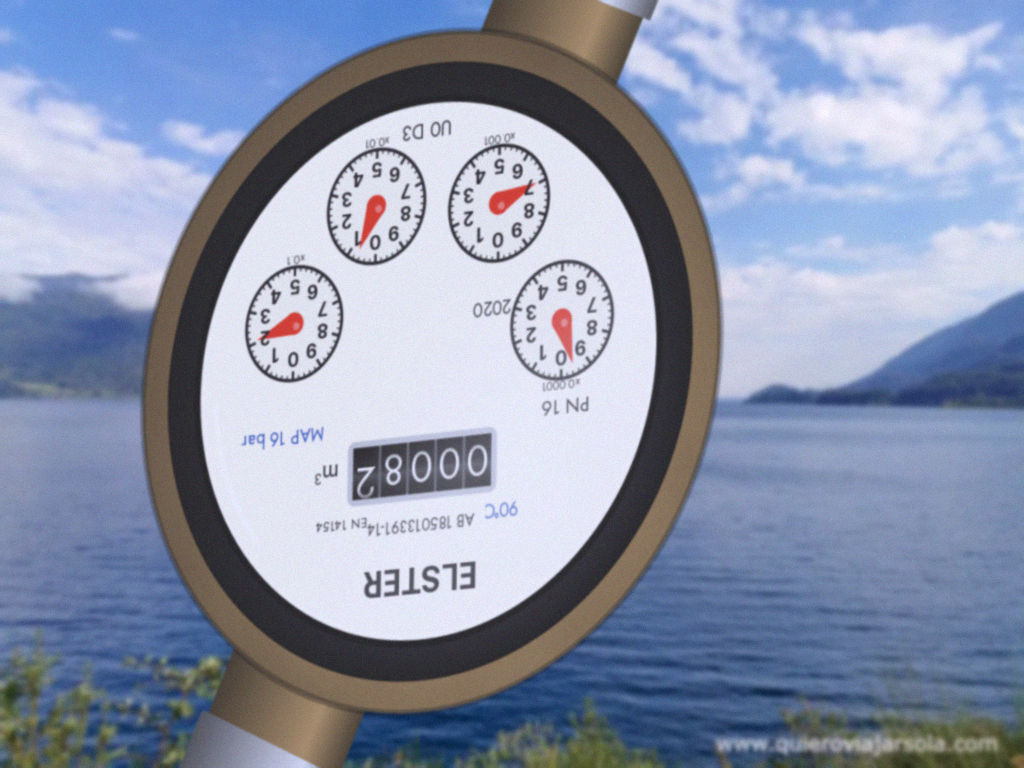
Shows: {"value": 82.2069, "unit": "m³"}
